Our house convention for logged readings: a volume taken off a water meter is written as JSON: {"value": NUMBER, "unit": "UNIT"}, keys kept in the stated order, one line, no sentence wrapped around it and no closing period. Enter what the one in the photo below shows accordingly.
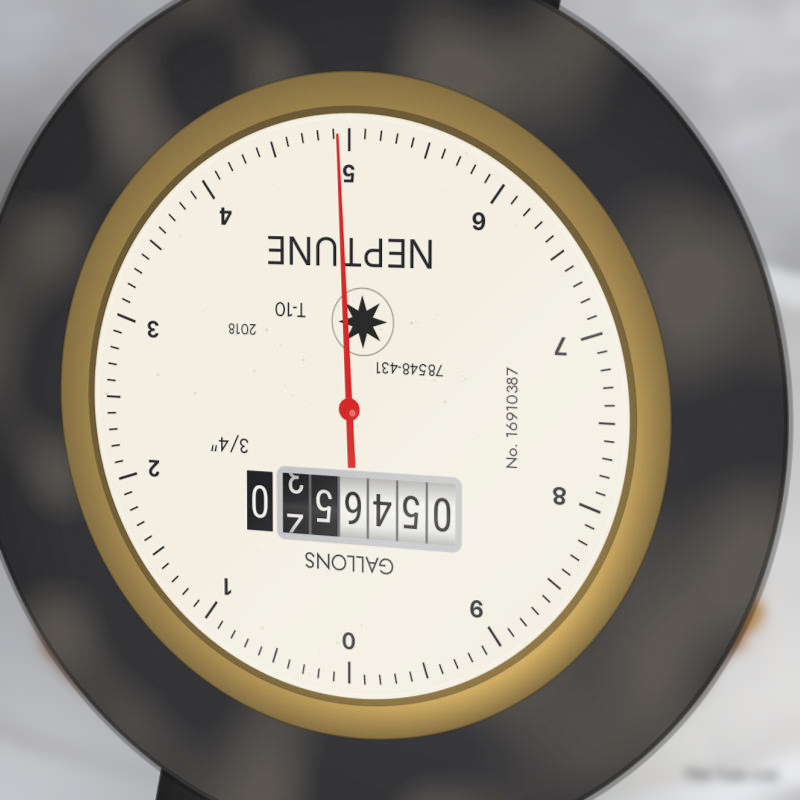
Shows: {"value": 546524.9, "unit": "gal"}
